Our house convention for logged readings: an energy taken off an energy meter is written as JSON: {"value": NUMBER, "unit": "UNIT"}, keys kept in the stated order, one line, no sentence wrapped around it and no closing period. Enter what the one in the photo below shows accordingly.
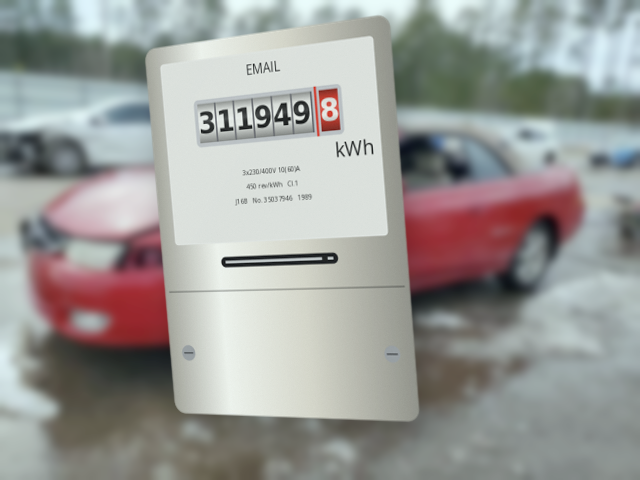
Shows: {"value": 311949.8, "unit": "kWh"}
